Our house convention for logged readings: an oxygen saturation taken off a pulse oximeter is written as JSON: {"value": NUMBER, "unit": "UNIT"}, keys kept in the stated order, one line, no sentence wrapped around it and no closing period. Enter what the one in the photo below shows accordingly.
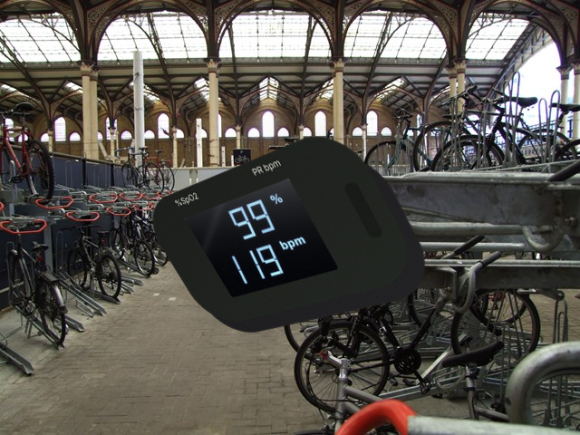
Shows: {"value": 99, "unit": "%"}
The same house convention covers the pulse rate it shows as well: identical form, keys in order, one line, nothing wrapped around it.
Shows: {"value": 119, "unit": "bpm"}
